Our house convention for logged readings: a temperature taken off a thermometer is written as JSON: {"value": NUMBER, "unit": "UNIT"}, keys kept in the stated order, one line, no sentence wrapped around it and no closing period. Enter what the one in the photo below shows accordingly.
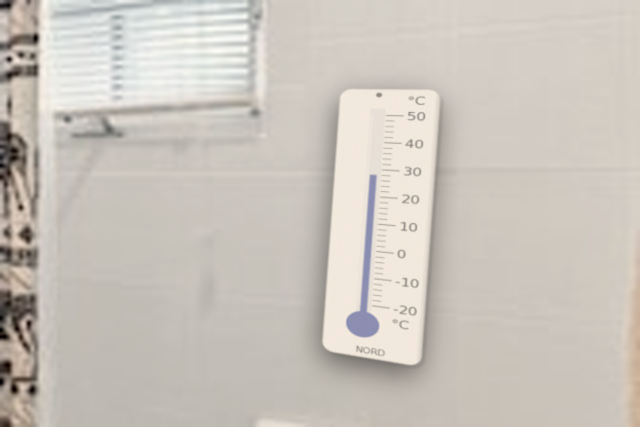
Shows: {"value": 28, "unit": "°C"}
